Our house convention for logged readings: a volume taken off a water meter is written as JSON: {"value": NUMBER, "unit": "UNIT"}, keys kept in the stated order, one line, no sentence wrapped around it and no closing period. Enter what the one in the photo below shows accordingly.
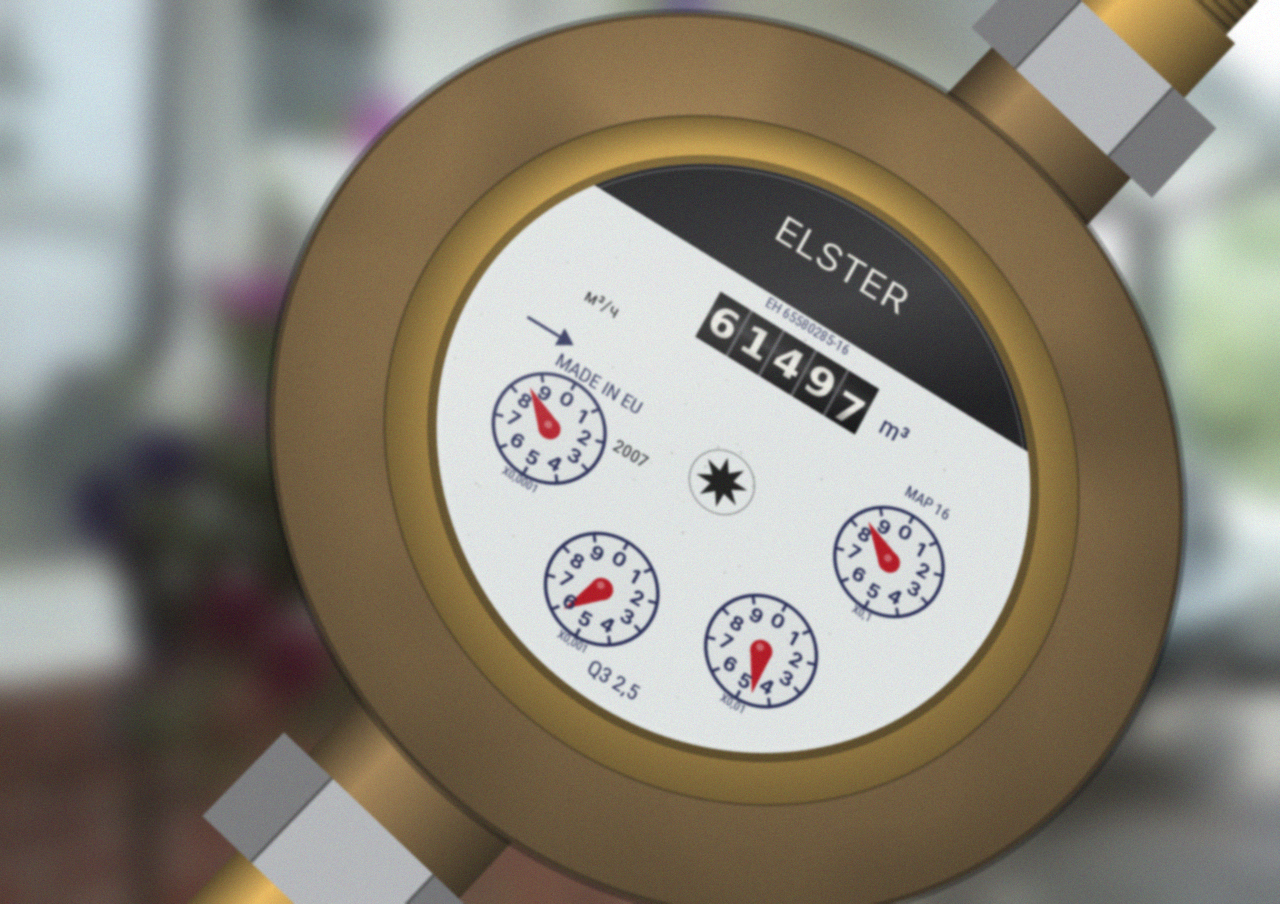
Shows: {"value": 61496.8458, "unit": "m³"}
